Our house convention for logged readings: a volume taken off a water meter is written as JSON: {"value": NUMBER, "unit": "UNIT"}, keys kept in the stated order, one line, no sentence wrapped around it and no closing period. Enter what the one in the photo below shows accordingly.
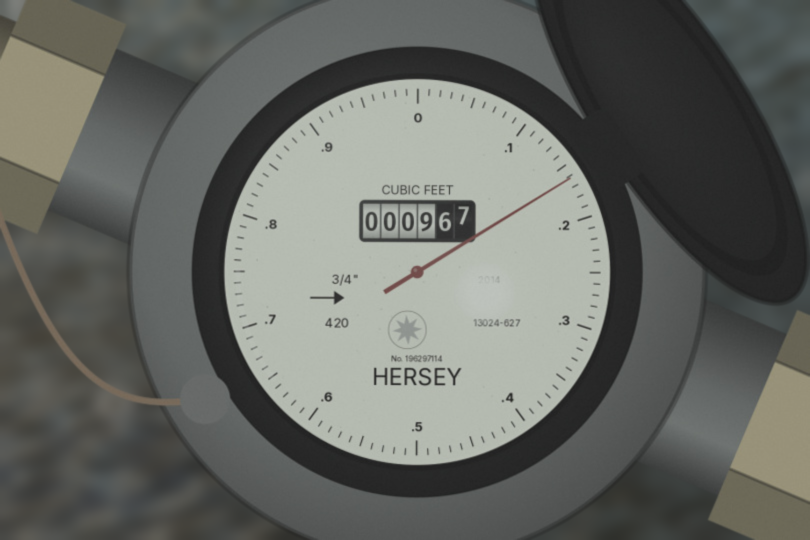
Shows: {"value": 967.16, "unit": "ft³"}
